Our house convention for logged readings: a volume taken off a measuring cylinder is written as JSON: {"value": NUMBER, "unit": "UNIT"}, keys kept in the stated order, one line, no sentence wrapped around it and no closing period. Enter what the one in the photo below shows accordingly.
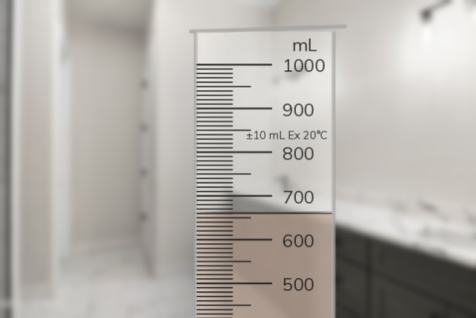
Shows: {"value": 660, "unit": "mL"}
